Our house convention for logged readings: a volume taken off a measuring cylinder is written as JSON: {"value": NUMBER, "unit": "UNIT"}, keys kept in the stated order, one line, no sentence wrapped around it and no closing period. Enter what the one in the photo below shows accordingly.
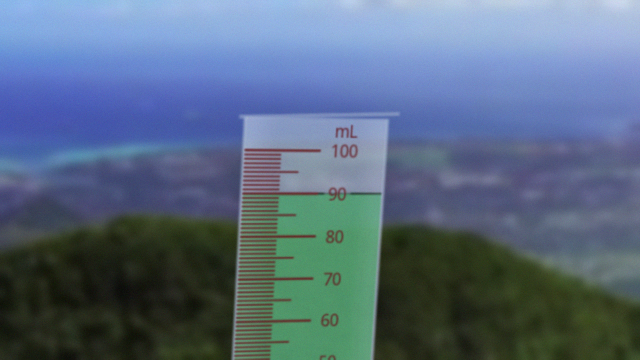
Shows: {"value": 90, "unit": "mL"}
